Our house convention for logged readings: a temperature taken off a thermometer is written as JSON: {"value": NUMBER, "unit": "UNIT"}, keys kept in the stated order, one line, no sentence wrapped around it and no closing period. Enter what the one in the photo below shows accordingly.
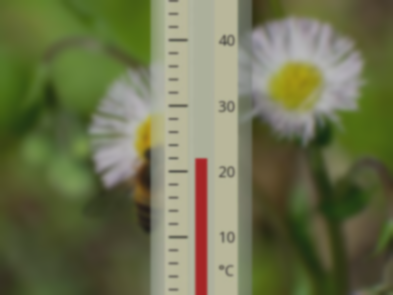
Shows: {"value": 22, "unit": "°C"}
